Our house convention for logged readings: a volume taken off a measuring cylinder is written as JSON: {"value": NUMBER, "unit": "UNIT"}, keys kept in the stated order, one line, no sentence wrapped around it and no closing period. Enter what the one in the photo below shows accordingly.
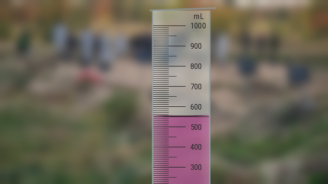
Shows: {"value": 550, "unit": "mL"}
